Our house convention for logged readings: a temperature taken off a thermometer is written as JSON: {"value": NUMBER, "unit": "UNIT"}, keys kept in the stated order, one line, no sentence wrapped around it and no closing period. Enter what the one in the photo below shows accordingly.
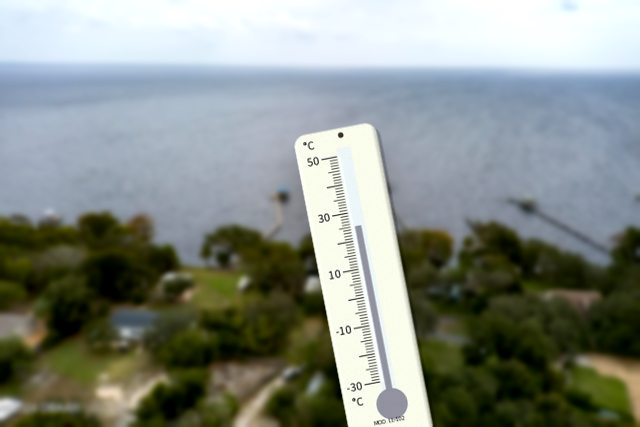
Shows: {"value": 25, "unit": "°C"}
